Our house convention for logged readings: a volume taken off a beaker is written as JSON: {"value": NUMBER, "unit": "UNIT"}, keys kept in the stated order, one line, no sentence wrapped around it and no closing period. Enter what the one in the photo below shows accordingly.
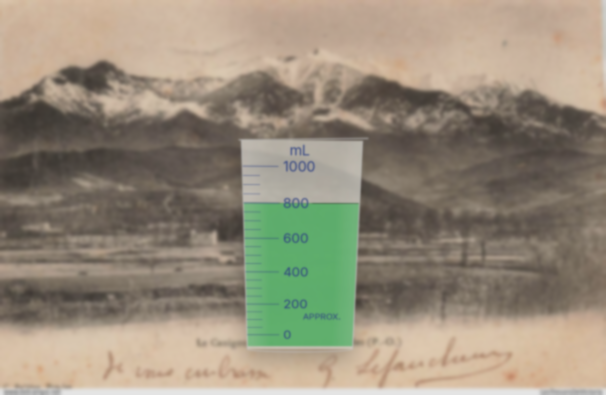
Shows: {"value": 800, "unit": "mL"}
